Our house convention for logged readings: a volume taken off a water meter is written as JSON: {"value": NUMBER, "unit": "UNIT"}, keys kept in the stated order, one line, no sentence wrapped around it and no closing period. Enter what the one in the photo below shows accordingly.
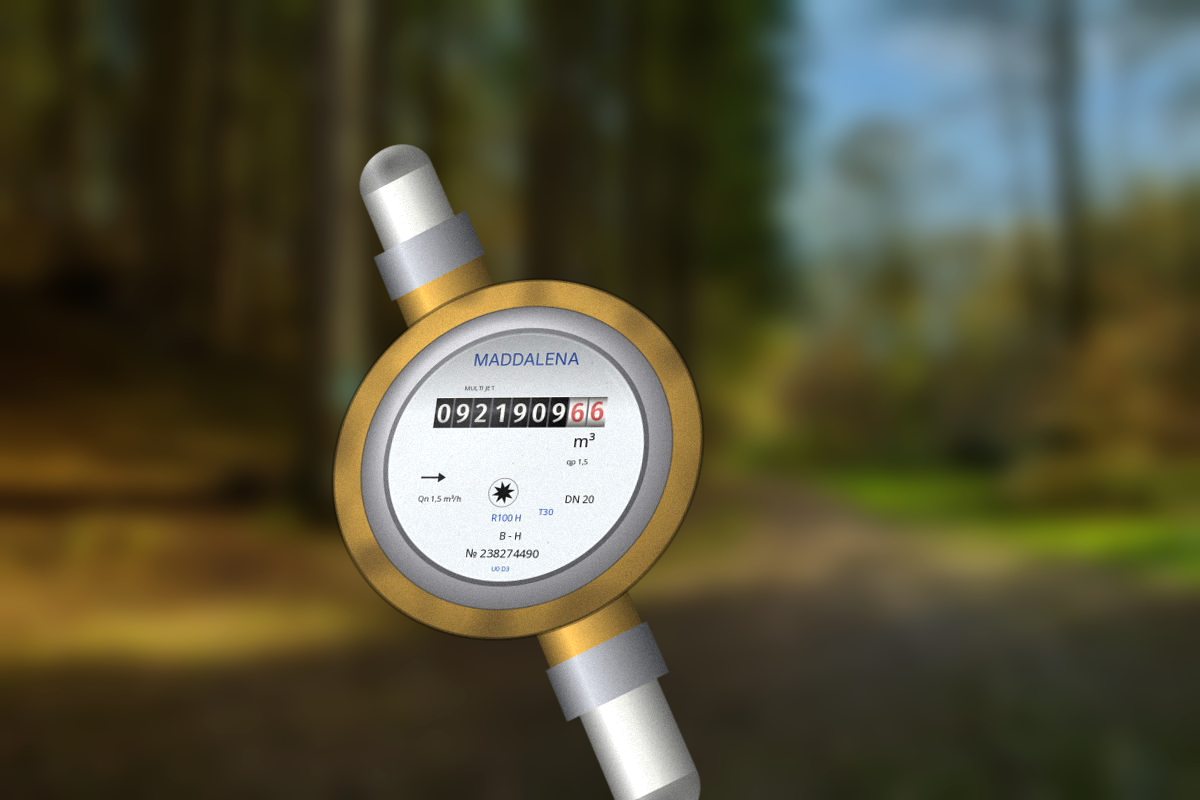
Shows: {"value": 921909.66, "unit": "m³"}
